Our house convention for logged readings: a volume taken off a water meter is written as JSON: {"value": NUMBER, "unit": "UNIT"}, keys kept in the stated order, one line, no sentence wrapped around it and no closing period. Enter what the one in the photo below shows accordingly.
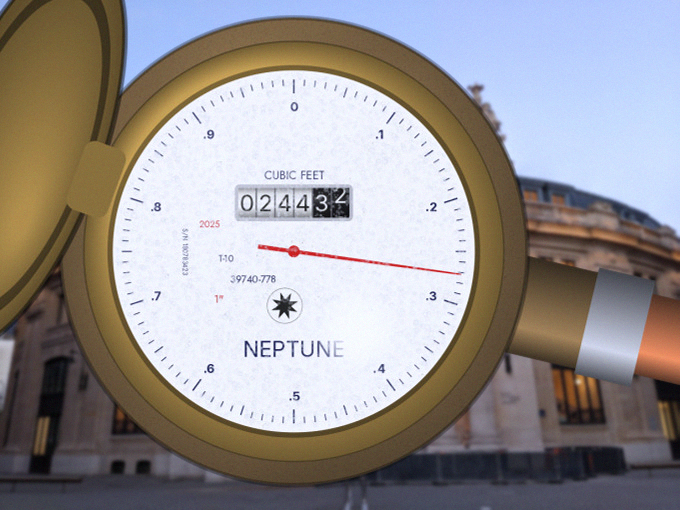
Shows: {"value": 24432.27, "unit": "ft³"}
